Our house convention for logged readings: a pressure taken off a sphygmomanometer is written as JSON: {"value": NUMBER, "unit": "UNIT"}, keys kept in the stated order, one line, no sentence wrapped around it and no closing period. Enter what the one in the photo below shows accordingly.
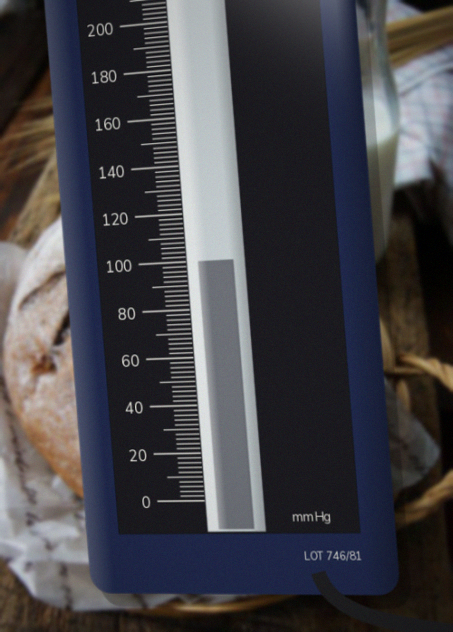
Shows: {"value": 100, "unit": "mmHg"}
